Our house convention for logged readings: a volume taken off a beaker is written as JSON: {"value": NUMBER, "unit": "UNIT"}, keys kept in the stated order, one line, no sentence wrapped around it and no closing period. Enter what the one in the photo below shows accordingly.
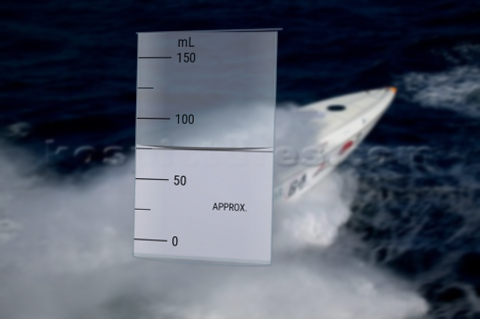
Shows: {"value": 75, "unit": "mL"}
